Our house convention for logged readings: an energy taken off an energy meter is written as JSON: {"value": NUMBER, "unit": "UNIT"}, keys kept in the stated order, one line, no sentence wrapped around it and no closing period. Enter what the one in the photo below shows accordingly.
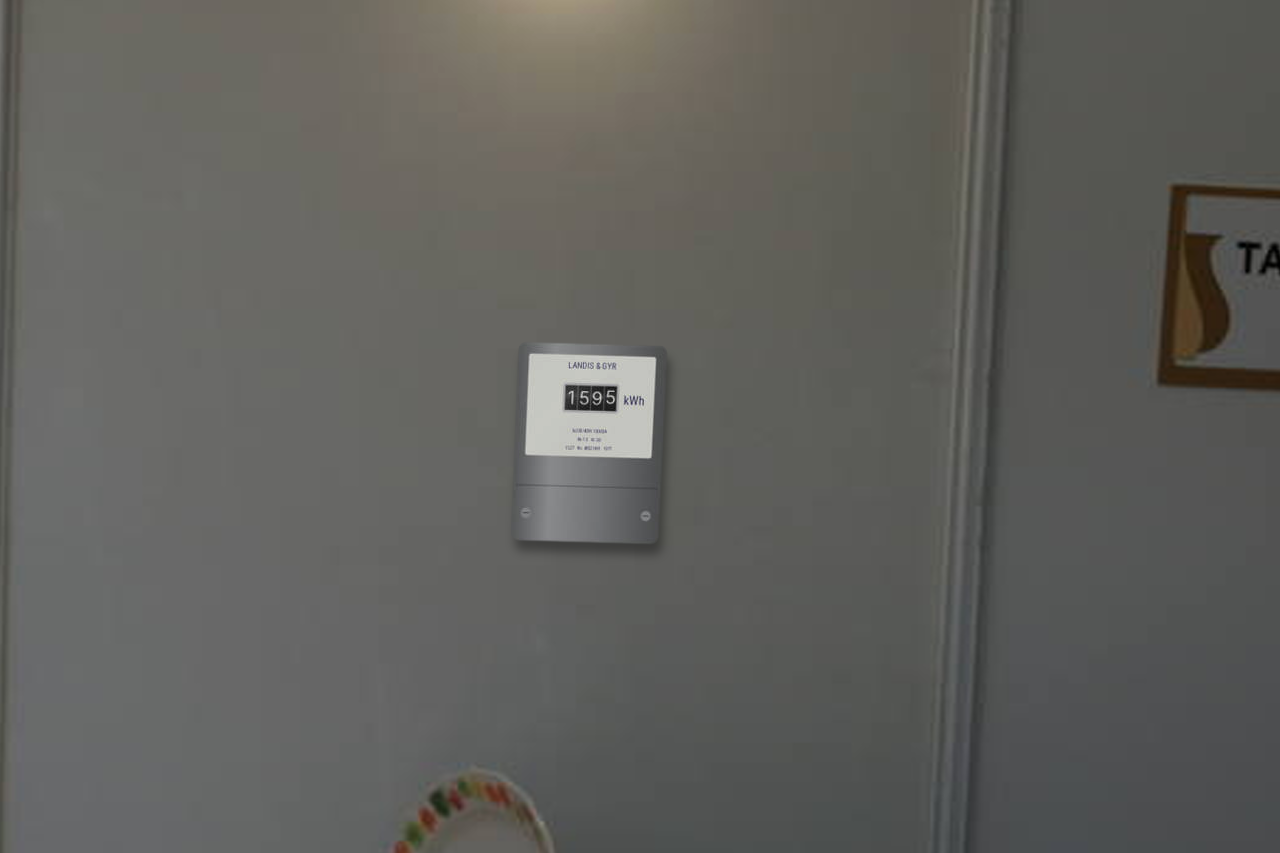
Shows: {"value": 1595, "unit": "kWh"}
